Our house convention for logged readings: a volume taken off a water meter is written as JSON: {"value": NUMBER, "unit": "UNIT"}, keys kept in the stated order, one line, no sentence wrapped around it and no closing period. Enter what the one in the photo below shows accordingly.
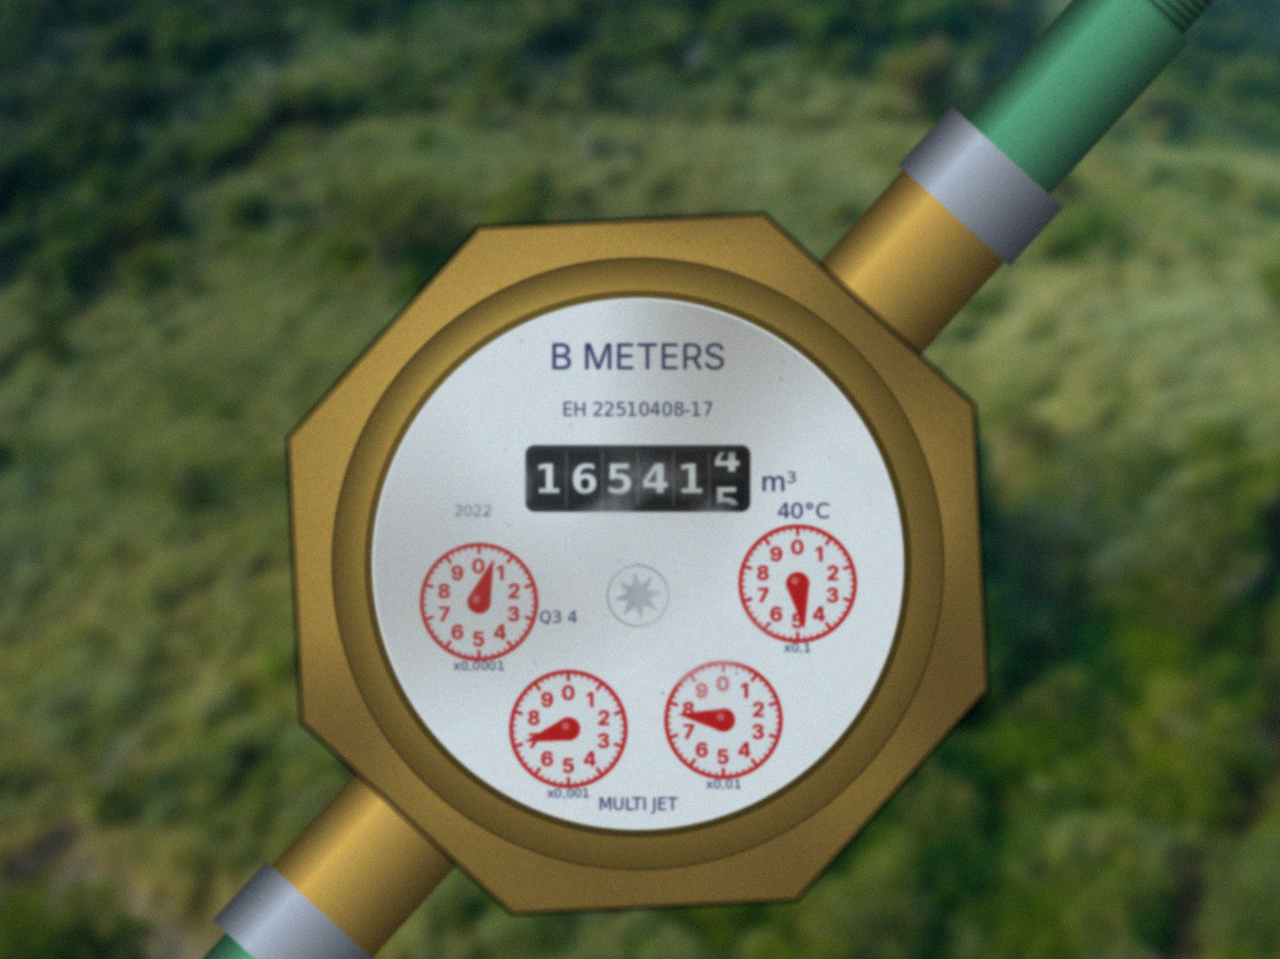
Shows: {"value": 165414.4770, "unit": "m³"}
